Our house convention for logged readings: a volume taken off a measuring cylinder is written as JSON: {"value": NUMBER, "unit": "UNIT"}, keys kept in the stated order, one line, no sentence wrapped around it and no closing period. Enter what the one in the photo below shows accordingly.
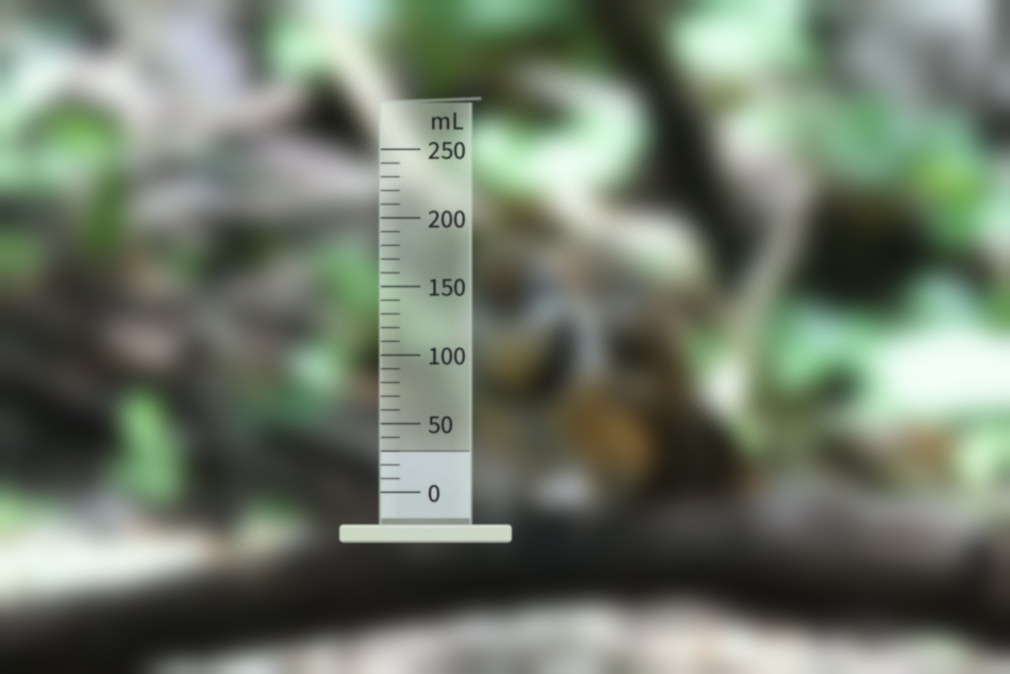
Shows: {"value": 30, "unit": "mL"}
